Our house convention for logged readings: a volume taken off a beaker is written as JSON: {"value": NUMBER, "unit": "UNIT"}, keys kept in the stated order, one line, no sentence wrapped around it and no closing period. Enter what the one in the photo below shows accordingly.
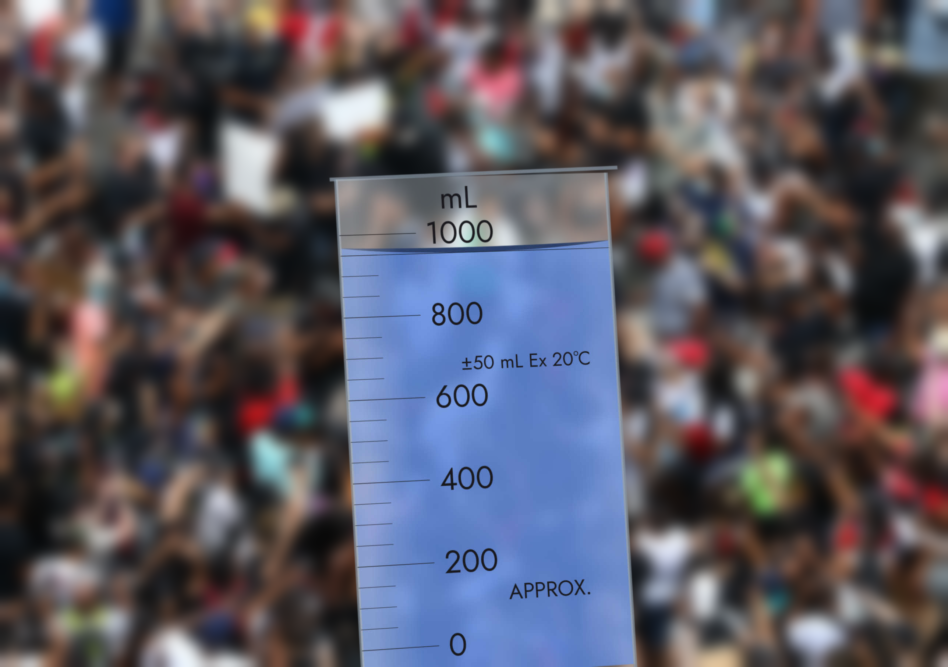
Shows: {"value": 950, "unit": "mL"}
